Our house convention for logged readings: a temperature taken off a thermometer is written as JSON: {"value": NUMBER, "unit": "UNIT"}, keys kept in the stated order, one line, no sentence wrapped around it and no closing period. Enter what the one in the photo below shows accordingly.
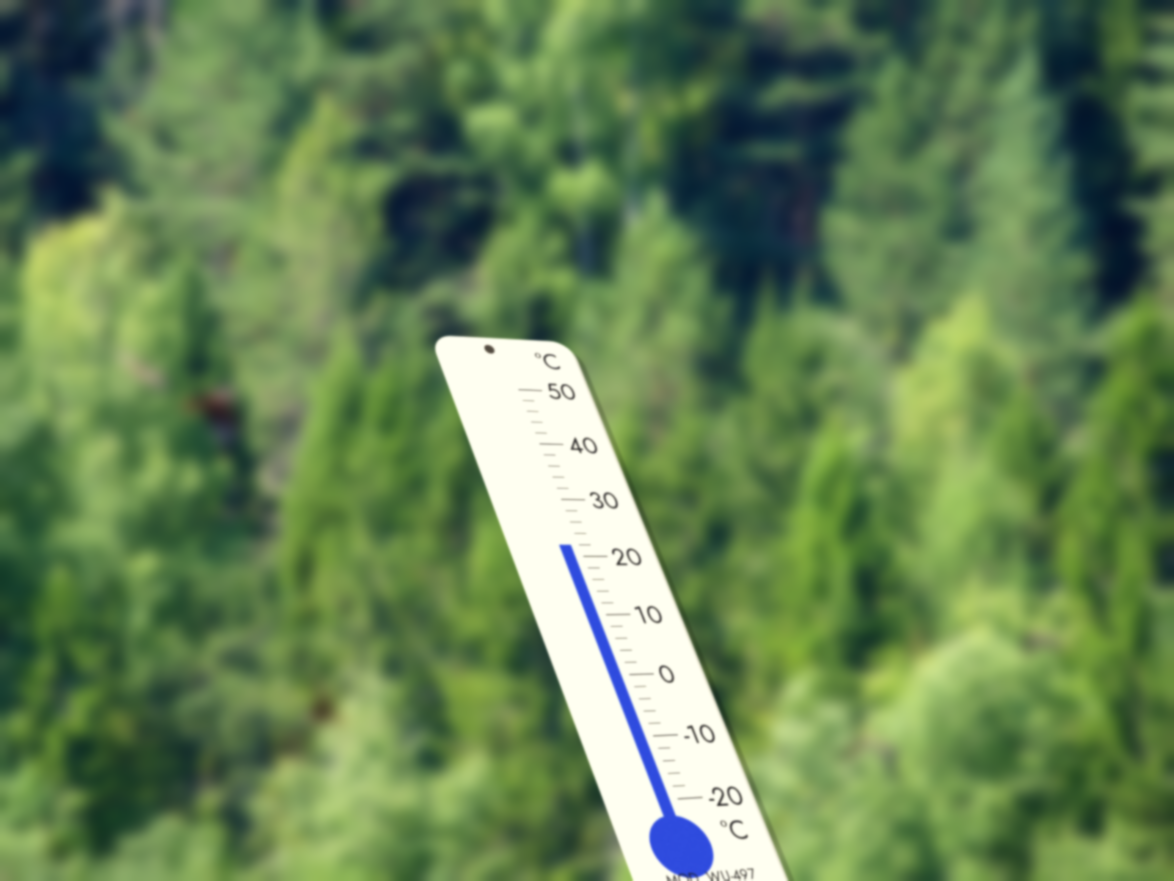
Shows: {"value": 22, "unit": "°C"}
